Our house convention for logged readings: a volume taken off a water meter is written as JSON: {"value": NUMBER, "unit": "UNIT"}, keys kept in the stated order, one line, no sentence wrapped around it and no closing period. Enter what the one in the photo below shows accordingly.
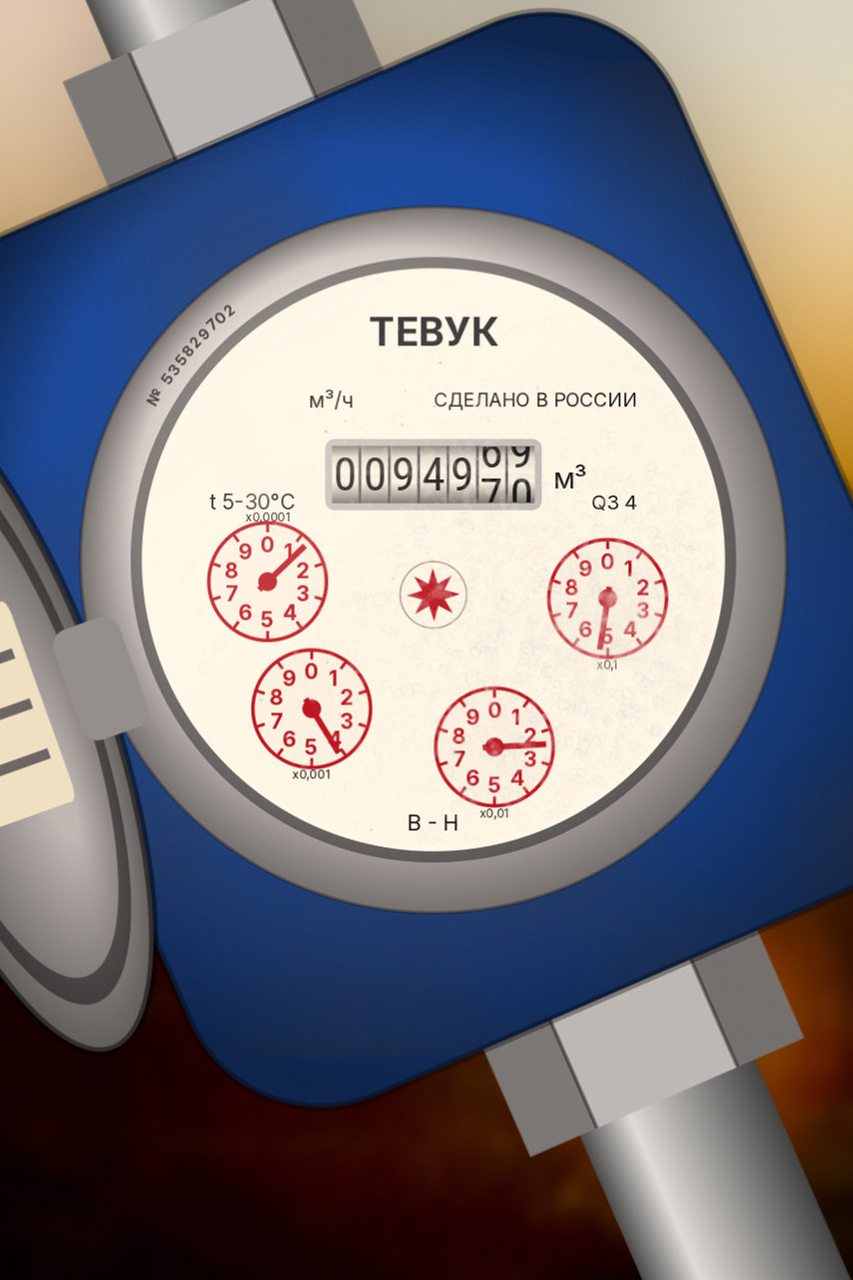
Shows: {"value": 94969.5241, "unit": "m³"}
